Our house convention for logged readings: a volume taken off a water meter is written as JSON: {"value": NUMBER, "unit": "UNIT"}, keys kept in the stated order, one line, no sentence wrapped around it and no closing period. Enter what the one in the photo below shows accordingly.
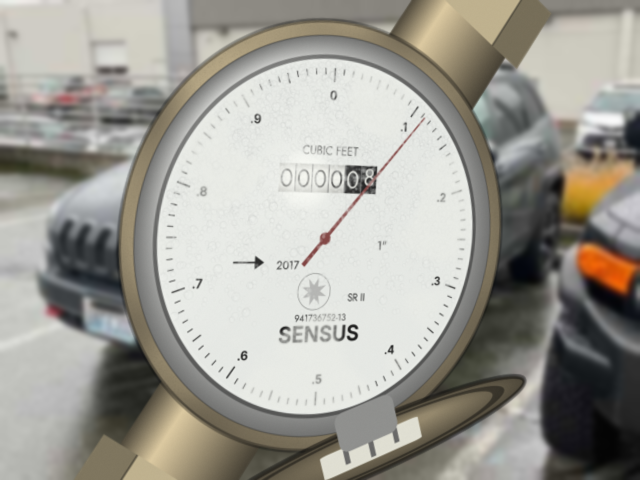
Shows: {"value": 8.11, "unit": "ft³"}
